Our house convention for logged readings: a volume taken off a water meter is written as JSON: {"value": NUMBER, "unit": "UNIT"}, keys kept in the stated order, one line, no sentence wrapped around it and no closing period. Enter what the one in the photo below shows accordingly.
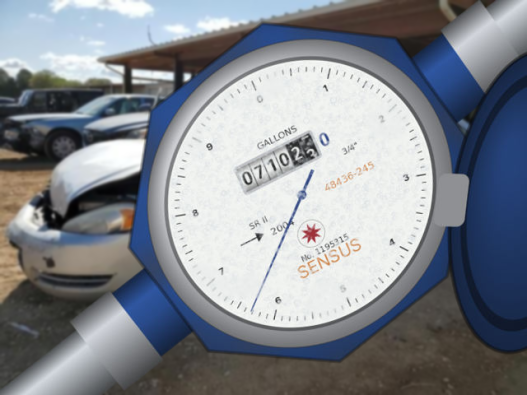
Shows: {"value": 710226.3, "unit": "gal"}
